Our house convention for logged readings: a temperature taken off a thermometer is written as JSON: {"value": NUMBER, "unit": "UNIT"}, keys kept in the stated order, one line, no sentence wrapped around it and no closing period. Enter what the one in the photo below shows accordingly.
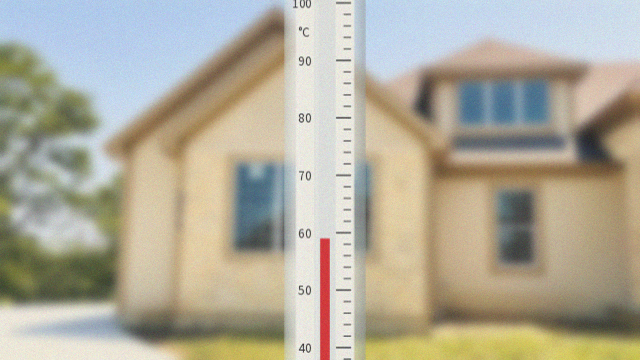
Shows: {"value": 59, "unit": "°C"}
